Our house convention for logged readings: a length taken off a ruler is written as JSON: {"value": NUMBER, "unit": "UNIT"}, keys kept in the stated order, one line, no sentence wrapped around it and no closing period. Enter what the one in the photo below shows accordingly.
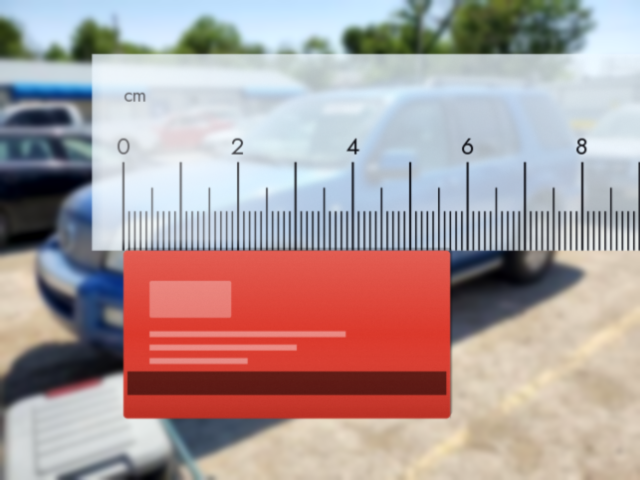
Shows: {"value": 5.7, "unit": "cm"}
